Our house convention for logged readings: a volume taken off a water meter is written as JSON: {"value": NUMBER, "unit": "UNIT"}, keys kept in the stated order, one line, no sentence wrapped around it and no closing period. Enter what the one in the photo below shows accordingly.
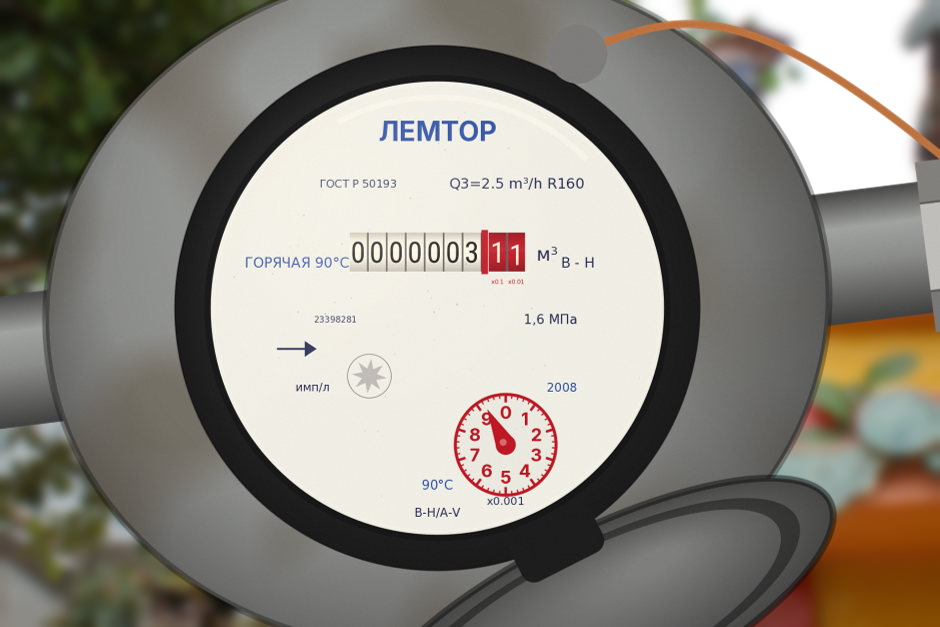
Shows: {"value": 3.109, "unit": "m³"}
